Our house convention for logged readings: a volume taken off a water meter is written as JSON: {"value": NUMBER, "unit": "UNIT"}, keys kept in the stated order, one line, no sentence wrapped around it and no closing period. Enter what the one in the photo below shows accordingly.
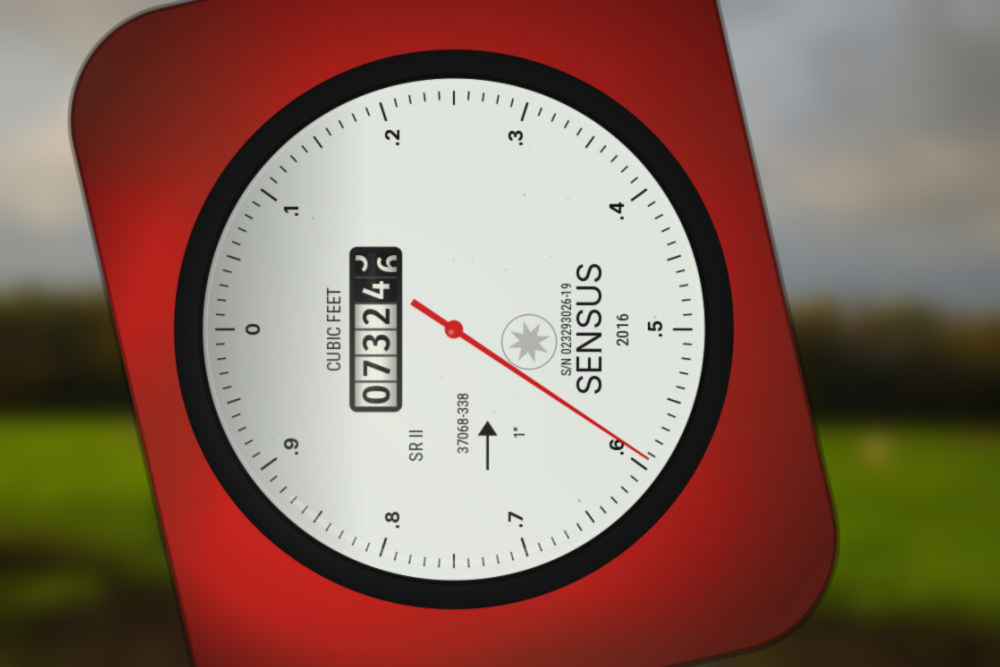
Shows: {"value": 73245.59, "unit": "ft³"}
